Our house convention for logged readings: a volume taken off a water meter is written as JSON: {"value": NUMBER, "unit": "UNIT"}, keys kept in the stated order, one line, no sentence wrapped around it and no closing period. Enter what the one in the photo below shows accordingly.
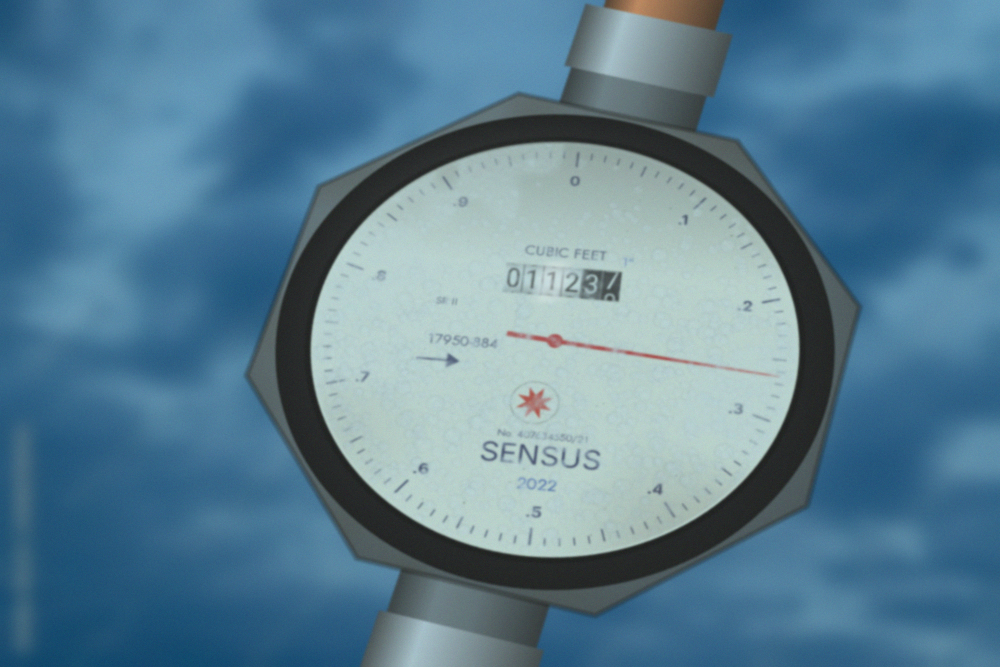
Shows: {"value": 11237.26, "unit": "ft³"}
